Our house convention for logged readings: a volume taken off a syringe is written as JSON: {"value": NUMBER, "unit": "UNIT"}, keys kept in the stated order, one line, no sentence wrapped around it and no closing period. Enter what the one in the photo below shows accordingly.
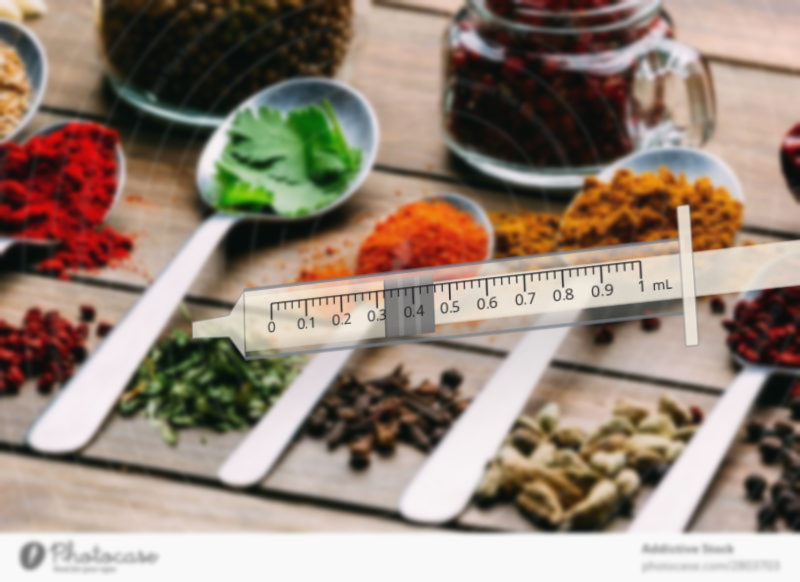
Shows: {"value": 0.32, "unit": "mL"}
